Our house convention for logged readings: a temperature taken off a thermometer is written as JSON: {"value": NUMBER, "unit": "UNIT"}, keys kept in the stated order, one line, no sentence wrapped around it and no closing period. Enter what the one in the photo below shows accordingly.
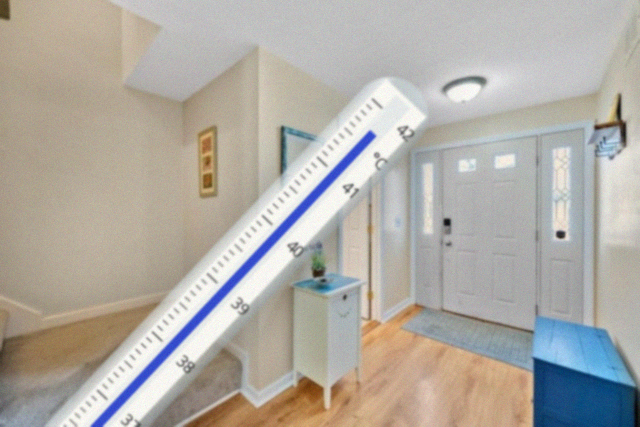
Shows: {"value": 41.7, "unit": "°C"}
